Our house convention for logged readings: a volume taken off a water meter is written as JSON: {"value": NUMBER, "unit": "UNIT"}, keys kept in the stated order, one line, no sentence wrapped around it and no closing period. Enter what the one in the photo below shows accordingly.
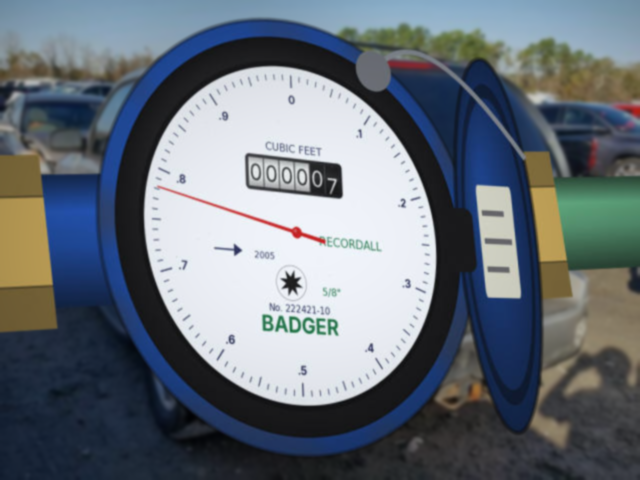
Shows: {"value": 6.78, "unit": "ft³"}
